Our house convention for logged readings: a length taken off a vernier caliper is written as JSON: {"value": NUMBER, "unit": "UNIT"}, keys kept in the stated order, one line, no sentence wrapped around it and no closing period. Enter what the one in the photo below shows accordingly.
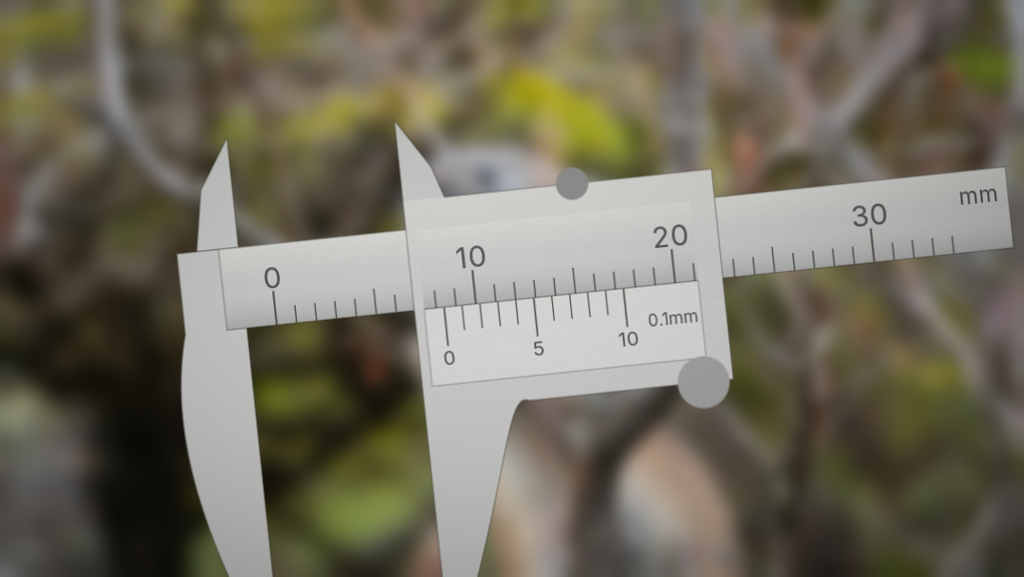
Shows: {"value": 8.4, "unit": "mm"}
